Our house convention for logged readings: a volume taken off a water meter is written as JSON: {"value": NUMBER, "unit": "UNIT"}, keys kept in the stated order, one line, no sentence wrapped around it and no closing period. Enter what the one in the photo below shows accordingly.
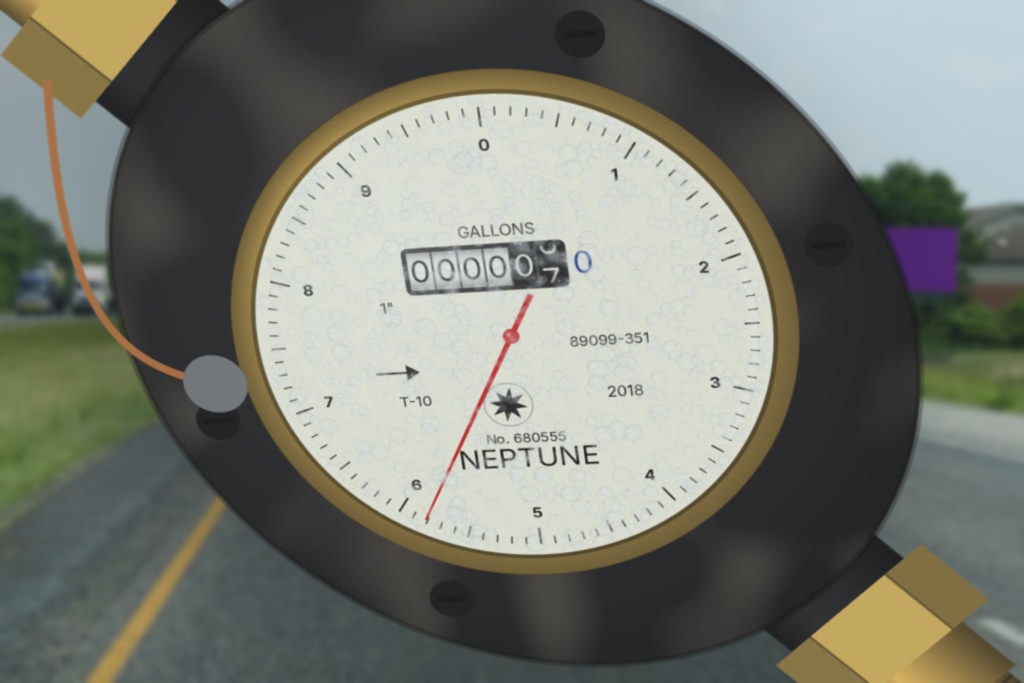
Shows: {"value": 65.8, "unit": "gal"}
